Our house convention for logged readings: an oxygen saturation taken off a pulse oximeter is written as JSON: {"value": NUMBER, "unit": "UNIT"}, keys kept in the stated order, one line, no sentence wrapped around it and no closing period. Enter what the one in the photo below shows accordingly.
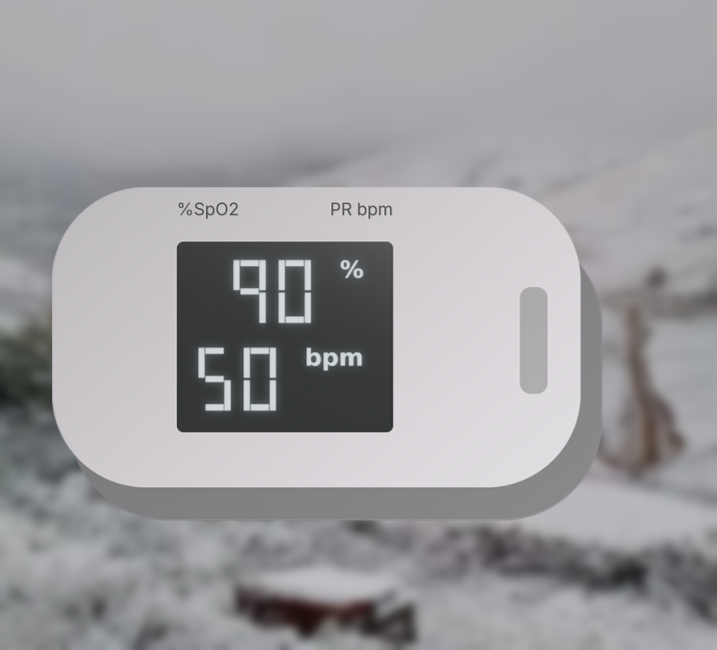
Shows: {"value": 90, "unit": "%"}
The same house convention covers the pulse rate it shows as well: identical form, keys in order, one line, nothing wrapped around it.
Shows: {"value": 50, "unit": "bpm"}
